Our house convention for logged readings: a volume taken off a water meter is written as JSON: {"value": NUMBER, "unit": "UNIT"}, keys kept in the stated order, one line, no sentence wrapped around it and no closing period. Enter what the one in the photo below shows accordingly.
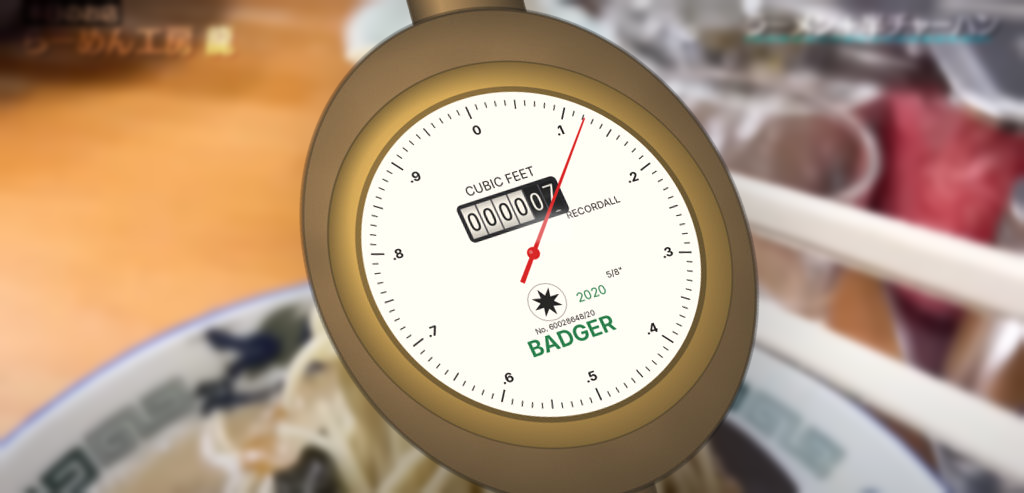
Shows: {"value": 7.12, "unit": "ft³"}
